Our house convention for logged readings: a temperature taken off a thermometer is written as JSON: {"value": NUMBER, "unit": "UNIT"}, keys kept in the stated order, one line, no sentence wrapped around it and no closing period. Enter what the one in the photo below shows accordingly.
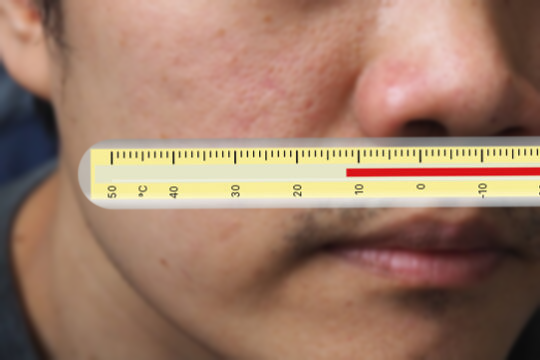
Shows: {"value": 12, "unit": "°C"}
